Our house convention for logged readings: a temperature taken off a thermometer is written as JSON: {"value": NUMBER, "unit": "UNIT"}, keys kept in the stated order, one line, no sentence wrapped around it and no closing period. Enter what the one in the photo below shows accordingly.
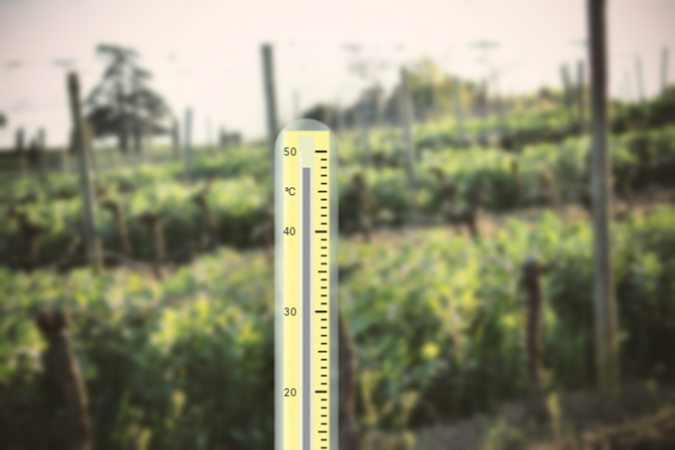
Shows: {"value": 48, "unit": "°C"}
